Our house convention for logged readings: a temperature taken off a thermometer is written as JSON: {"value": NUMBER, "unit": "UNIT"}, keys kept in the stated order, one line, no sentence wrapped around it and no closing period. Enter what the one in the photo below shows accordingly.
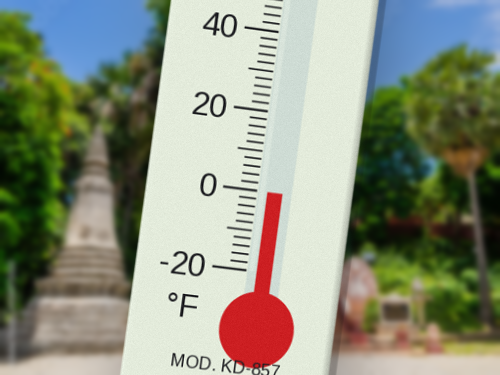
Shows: {"value": 0, "unit": "°F"}
